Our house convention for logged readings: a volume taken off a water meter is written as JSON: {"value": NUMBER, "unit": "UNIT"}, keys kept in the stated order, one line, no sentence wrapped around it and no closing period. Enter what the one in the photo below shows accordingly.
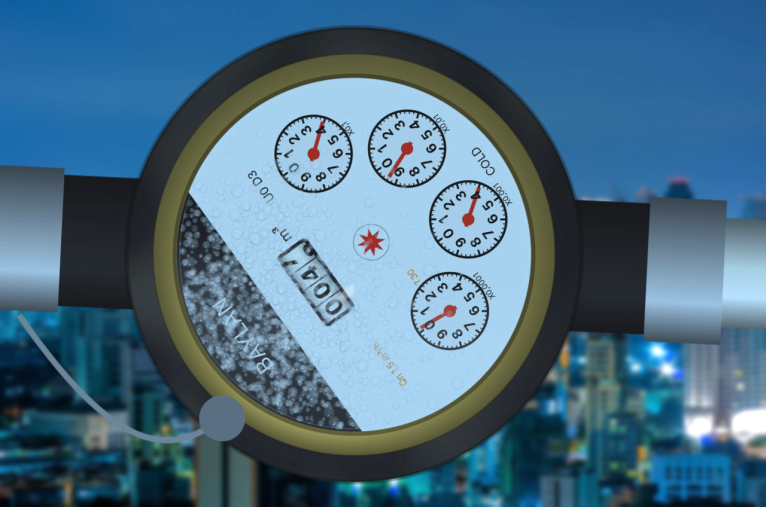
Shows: {"value": 47.3940, "unit": "m³"}
